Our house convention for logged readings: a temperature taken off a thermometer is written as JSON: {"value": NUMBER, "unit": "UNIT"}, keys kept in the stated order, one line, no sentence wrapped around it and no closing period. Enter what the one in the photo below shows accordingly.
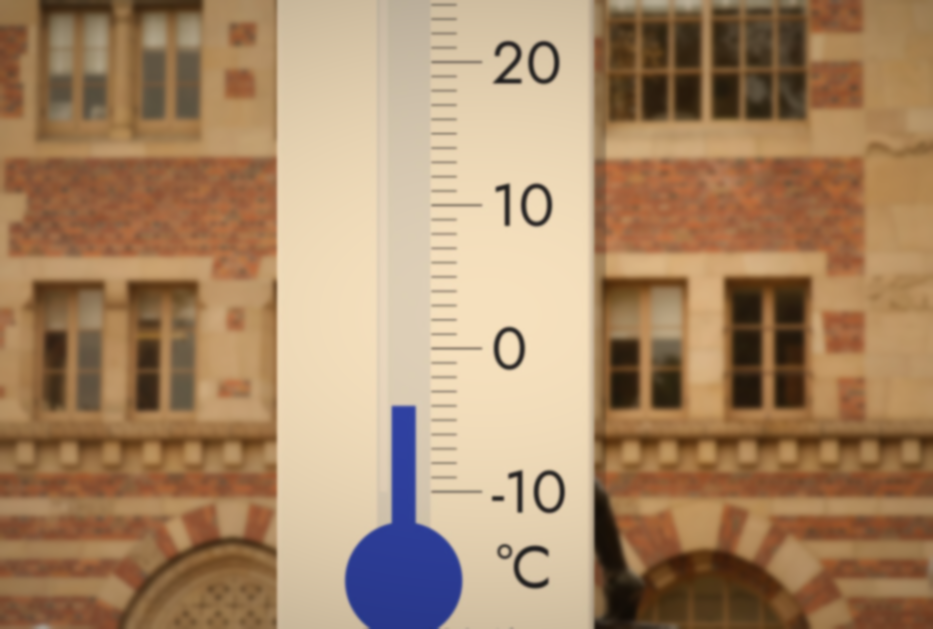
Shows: {"value": -4, "unit": "°C"}
